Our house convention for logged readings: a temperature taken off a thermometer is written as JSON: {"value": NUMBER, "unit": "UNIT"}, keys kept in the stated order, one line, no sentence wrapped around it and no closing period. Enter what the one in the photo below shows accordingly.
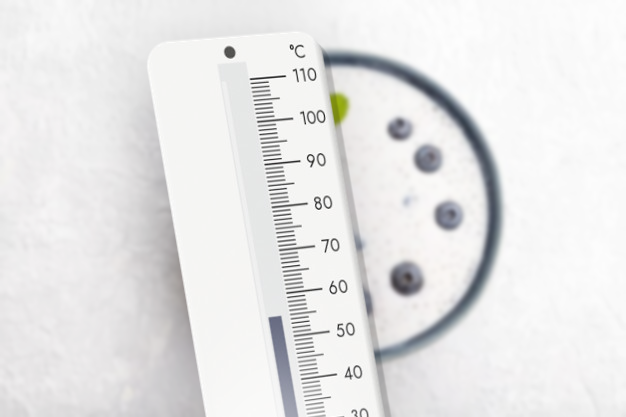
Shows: {"value": 55, "unit": "°C"}
